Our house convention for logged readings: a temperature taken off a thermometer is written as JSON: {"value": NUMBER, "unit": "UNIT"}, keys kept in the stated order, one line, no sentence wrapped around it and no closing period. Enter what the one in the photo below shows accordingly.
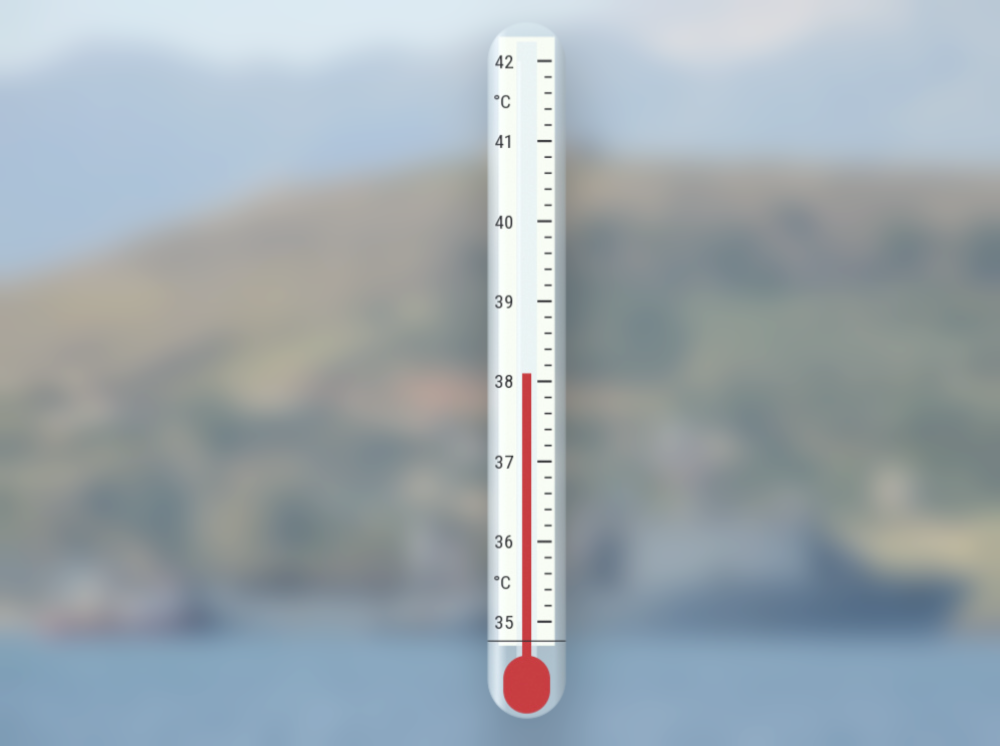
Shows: {"value": 38.1, "unit": "°C"}
